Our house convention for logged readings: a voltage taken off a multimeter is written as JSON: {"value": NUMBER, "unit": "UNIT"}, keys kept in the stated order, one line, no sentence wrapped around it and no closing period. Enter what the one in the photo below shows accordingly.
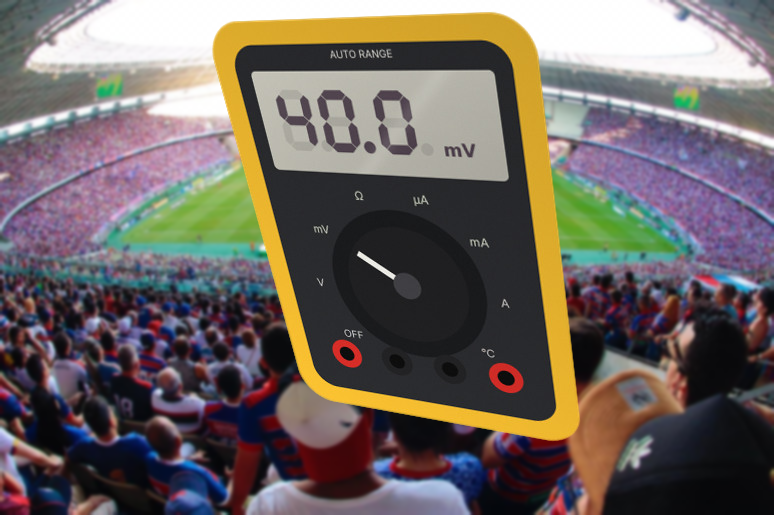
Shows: {"value": 40.0, "unit": "mV"}
